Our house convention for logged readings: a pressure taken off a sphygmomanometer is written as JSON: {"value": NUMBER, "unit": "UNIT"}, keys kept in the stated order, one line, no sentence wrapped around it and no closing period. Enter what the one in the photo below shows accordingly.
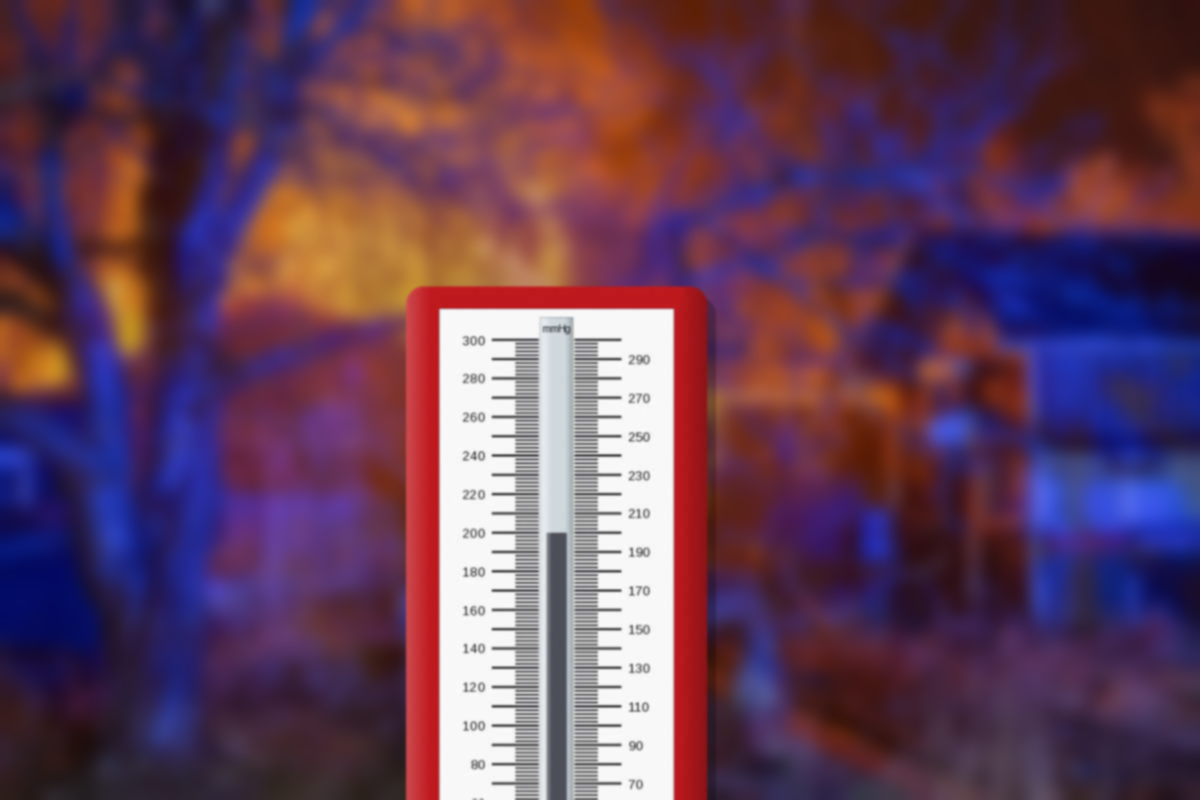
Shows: {"value": 200, "unit": "mmHg"}
